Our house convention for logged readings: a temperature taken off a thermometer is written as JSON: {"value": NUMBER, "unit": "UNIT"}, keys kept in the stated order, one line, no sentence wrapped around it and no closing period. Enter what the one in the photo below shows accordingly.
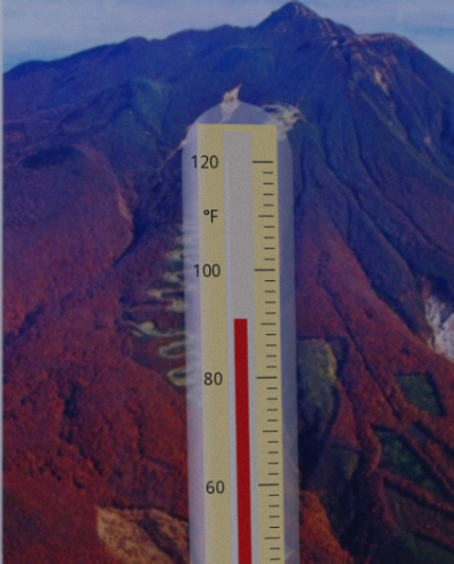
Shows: {"value": 91, "unit": "°F"}
